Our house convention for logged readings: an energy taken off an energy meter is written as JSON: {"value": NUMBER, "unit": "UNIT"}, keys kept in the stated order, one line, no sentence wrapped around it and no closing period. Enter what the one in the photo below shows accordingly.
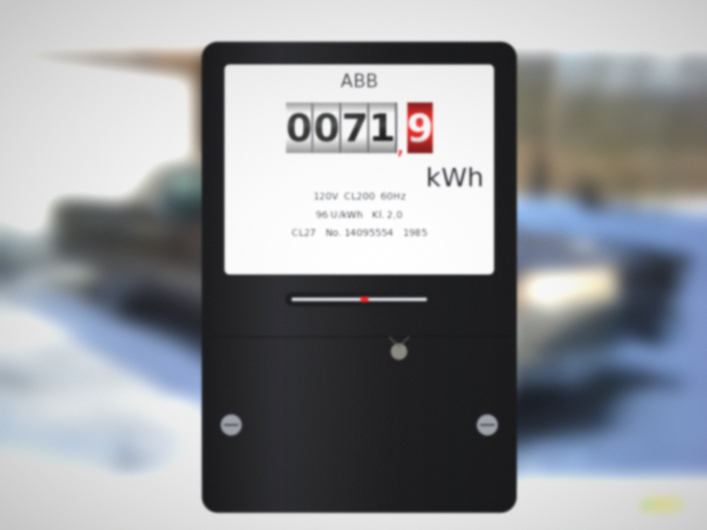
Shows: {"value": 71.9, "unit": "kWh"}
